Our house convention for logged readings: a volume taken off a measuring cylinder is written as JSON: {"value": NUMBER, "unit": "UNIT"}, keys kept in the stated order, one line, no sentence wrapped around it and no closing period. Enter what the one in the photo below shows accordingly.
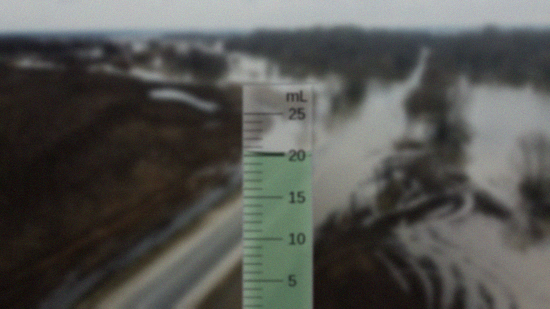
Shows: {"value": 20, "unit": "mL"}
